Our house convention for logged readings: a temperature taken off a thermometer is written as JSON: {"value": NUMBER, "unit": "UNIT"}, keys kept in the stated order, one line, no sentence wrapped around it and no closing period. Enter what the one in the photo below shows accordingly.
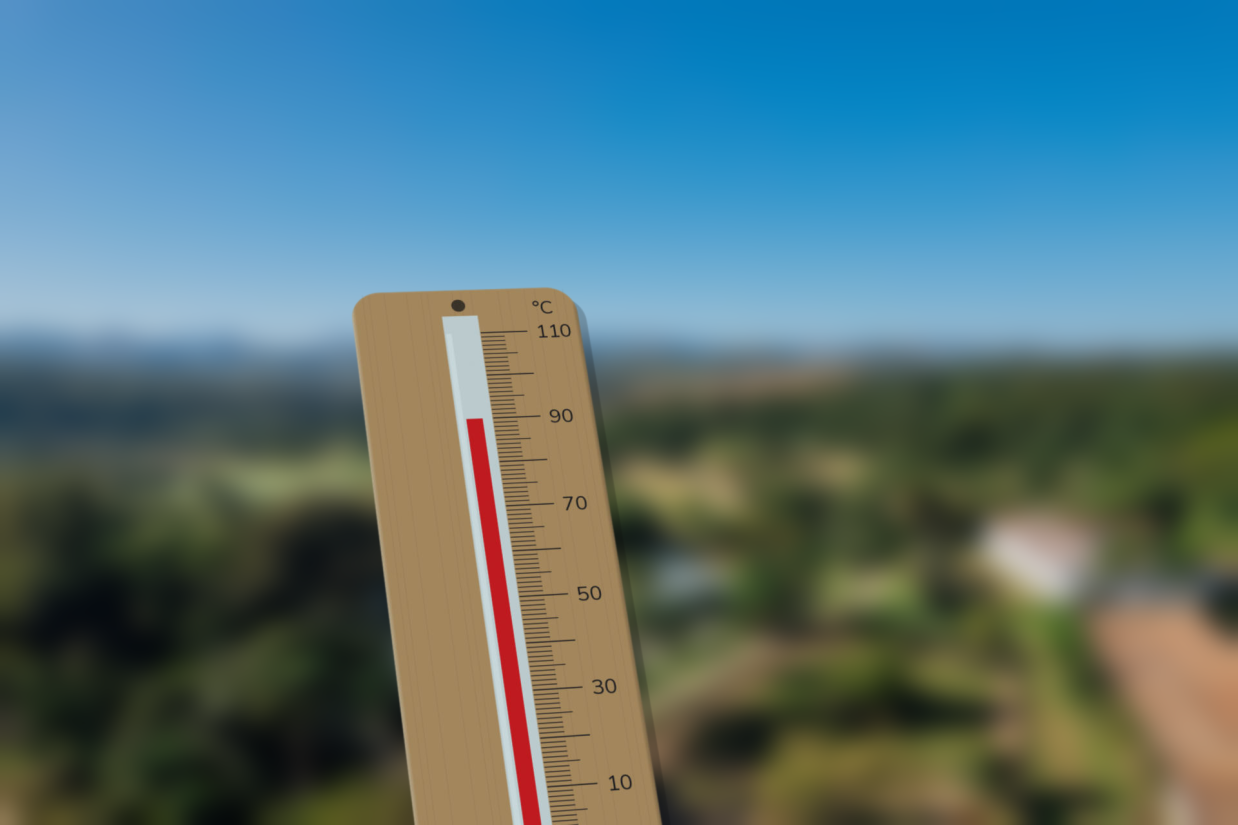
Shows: {"value": 90, "unit": "°C"}
